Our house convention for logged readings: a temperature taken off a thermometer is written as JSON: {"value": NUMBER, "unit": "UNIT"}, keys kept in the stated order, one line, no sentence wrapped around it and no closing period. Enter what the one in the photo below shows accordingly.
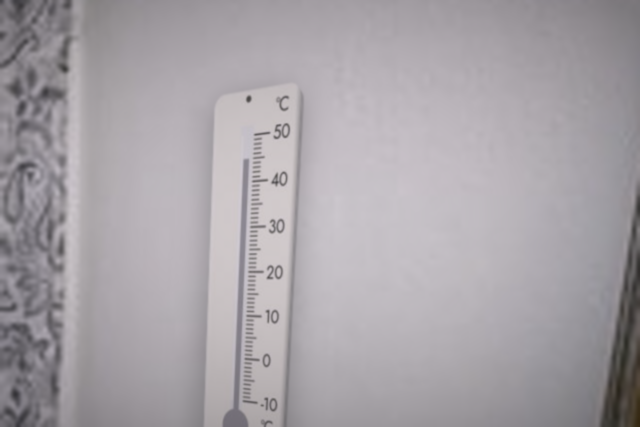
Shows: {"value": 45, "unit": "°C"}
